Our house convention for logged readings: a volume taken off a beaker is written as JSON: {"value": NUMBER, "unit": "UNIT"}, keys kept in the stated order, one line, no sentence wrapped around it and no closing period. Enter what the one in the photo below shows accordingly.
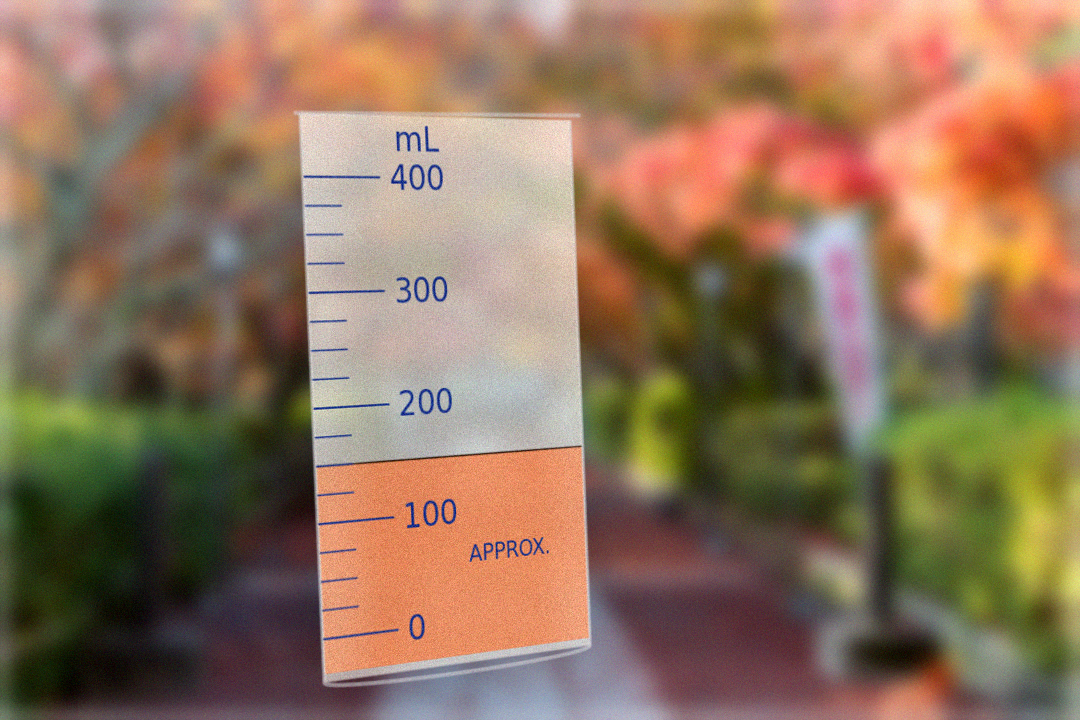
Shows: {"value": 150, "unit": "mL"}
